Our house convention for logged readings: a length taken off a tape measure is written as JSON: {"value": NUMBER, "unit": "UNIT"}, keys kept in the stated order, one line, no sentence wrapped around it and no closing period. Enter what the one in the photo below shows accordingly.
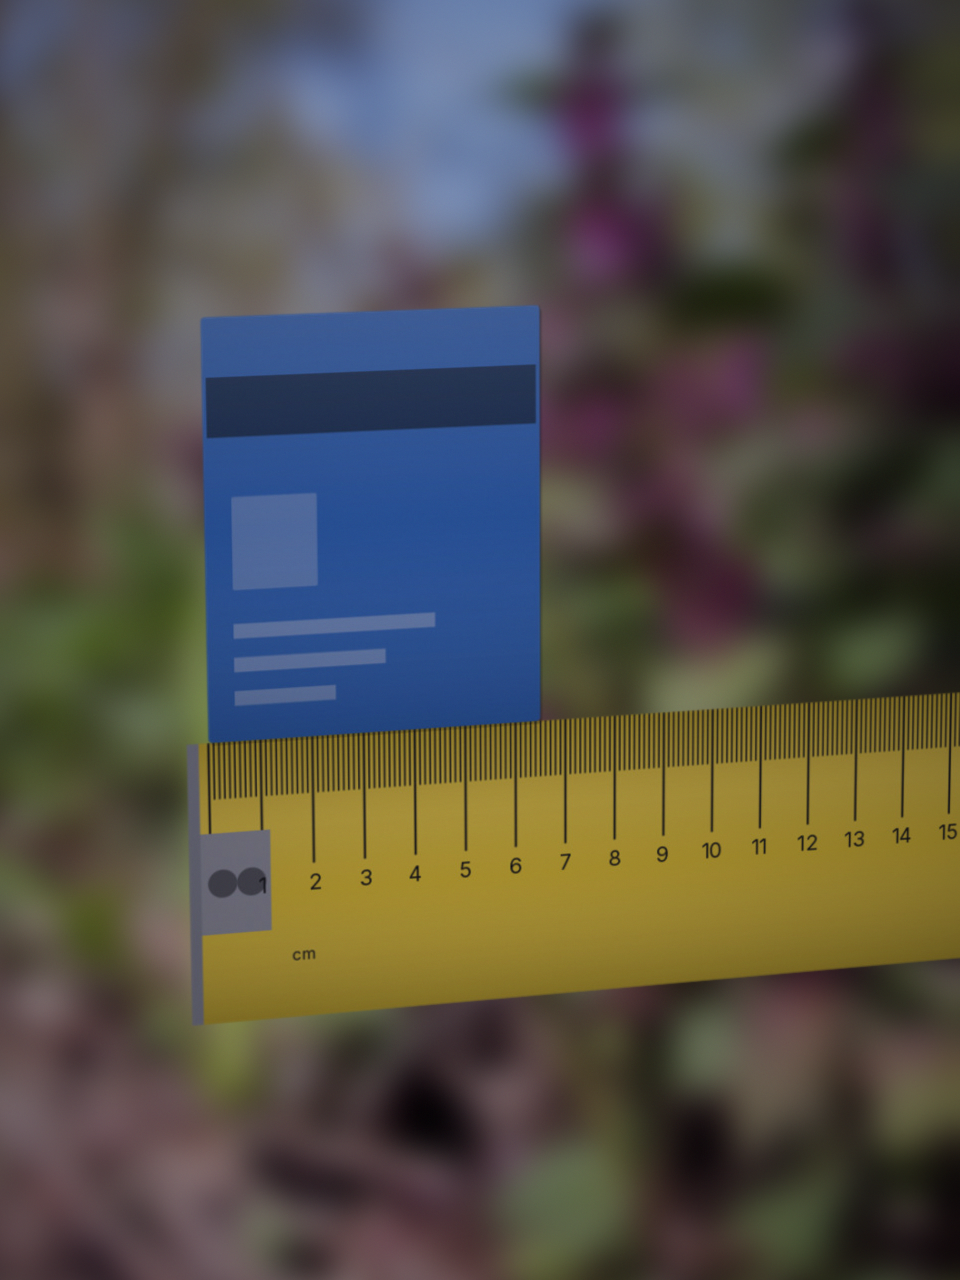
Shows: {"value": 6.5, "unit": "cm"}
